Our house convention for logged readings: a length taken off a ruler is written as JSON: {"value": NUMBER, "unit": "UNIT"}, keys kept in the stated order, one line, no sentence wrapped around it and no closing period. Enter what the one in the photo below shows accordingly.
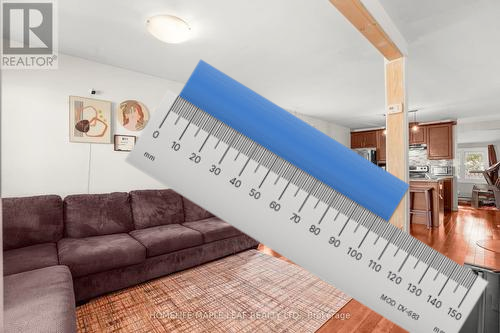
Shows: {"value": 105, "unit": "mm"}
